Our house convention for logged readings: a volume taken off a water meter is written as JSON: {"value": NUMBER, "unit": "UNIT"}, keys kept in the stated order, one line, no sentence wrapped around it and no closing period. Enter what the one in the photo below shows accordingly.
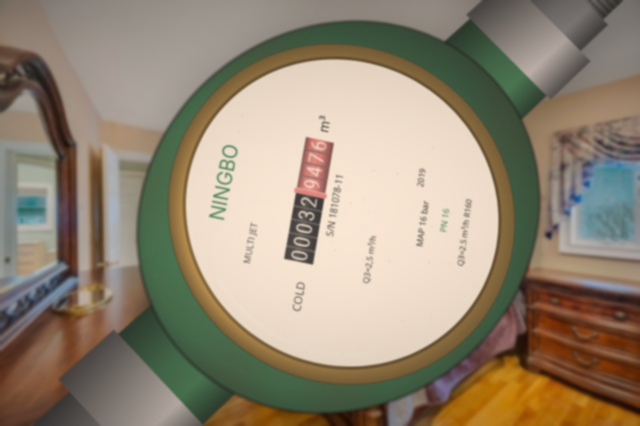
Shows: {"value": 32.9476, "unit": "m³"}
